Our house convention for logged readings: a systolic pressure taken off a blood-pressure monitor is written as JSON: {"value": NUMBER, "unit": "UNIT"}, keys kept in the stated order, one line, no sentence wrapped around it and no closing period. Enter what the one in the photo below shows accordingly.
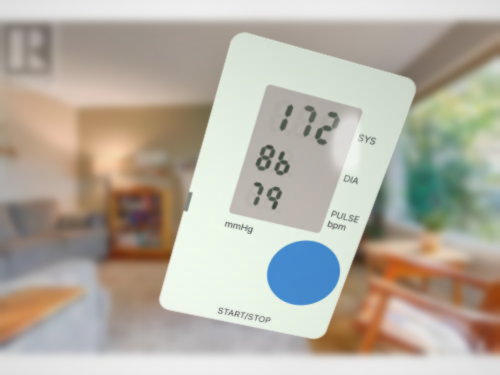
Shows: {"value": 172, "unit": "mmHg"}
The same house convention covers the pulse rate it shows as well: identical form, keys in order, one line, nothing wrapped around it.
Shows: {"value": 79, "unit": "bpm"}
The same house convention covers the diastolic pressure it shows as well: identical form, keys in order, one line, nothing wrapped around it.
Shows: {"value": 86, "unit": "mmHg"}
